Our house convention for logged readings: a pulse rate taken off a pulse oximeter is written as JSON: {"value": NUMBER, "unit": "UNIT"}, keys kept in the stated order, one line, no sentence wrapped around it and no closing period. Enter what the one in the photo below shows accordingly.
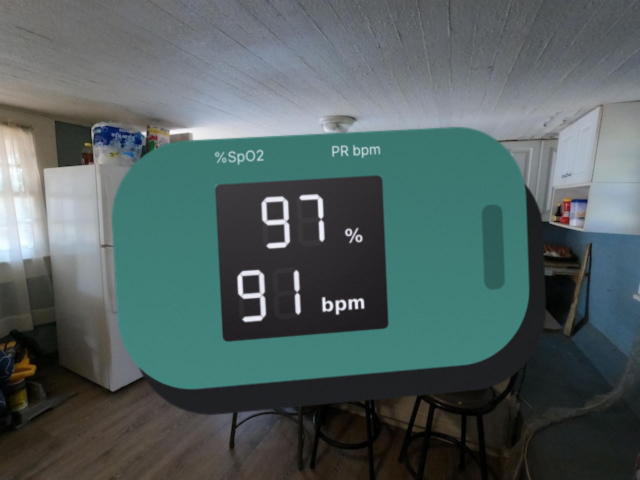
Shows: {"value": 91, "unit": "bpm"}
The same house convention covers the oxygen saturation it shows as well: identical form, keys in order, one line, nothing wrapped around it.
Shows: {"value": 97, "unit": "%"}
